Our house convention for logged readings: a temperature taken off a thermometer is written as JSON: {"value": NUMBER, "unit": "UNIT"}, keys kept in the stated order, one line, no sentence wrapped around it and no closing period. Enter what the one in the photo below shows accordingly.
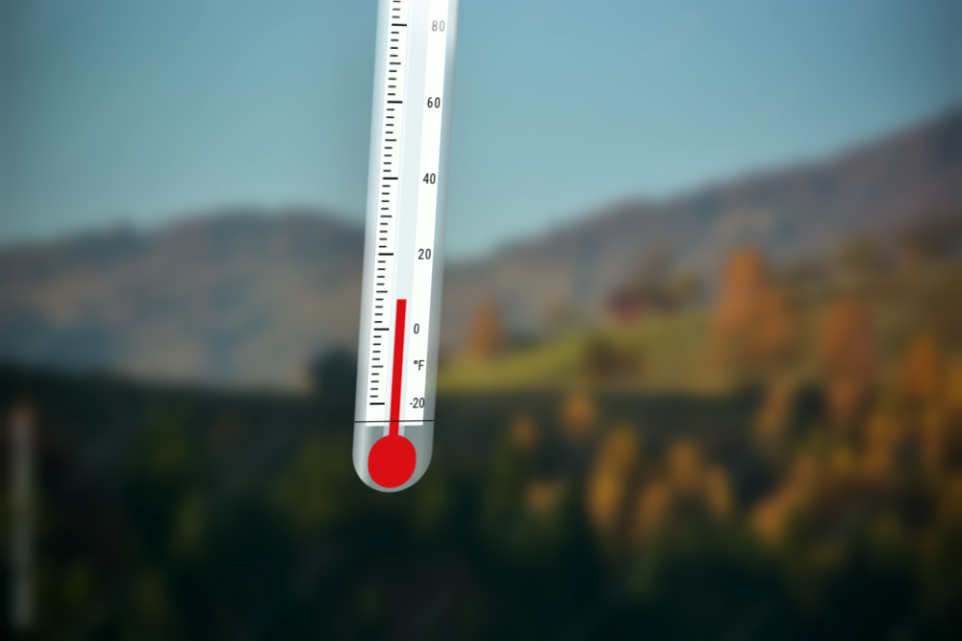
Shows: {"value": 8, "unit": "°F"}
